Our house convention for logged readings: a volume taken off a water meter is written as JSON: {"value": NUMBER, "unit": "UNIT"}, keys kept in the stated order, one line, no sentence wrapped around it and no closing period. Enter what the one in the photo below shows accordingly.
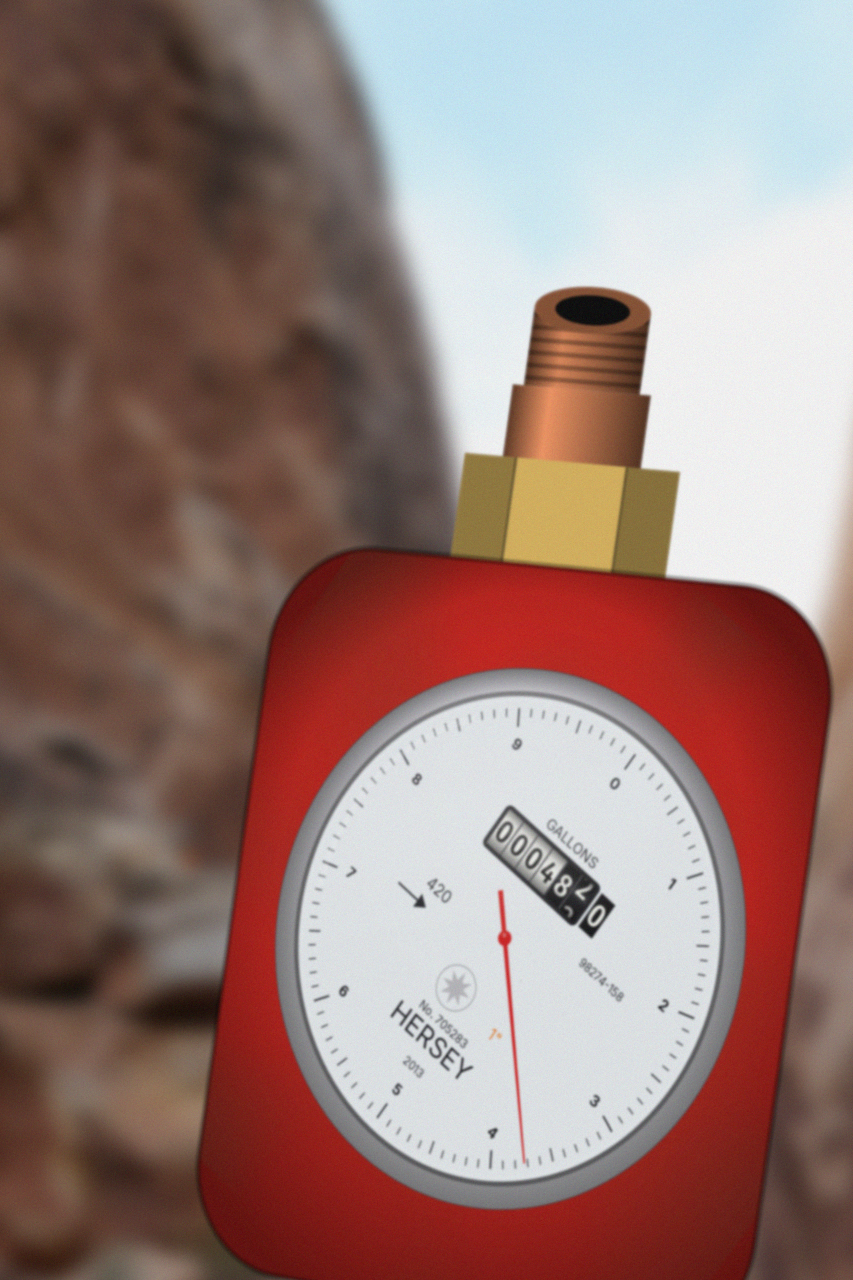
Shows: {"value": 4823.7, "unit": "gal"}
